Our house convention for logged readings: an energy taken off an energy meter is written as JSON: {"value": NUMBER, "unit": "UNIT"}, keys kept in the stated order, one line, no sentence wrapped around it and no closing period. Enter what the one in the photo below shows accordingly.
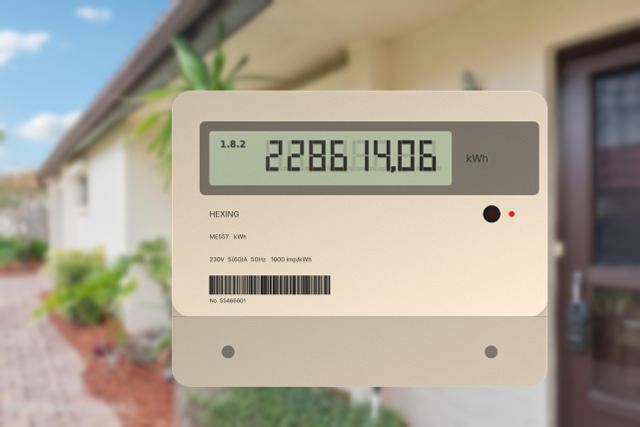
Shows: {"value": 228614.06, "unit": "kWh"}
